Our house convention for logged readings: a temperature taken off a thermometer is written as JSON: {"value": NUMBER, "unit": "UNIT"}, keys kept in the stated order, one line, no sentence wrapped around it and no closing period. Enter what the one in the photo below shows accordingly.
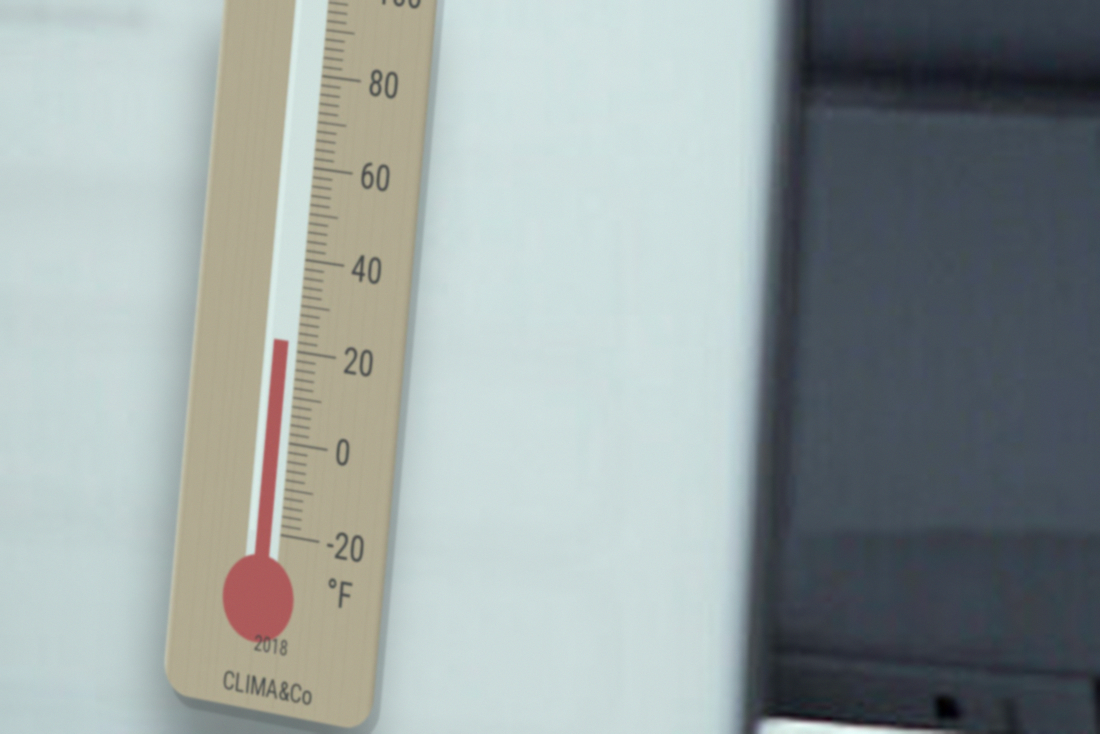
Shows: {"value": 22, "unit": "°F"}
